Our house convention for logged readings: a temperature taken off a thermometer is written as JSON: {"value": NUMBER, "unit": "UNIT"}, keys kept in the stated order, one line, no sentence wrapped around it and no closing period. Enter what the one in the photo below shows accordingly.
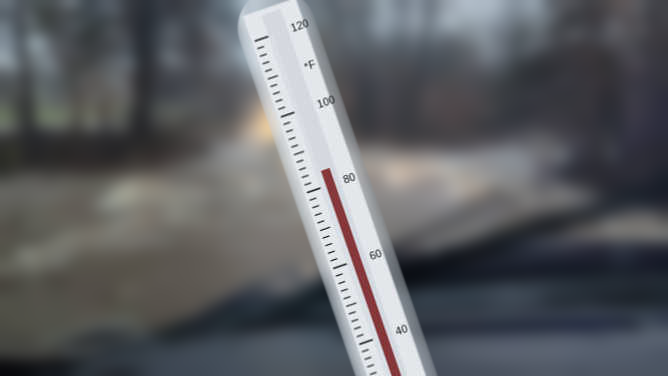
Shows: {"value": 84, "unit": "°F"}
